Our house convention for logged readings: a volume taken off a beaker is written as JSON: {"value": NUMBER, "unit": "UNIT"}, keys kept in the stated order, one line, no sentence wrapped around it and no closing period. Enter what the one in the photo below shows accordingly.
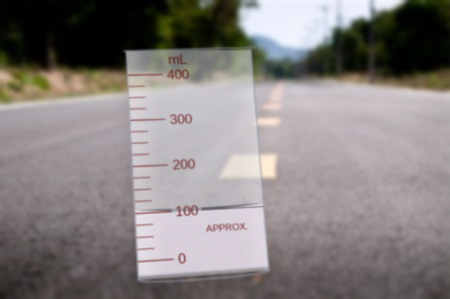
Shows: {"value": 100, "unit": "mL"}
